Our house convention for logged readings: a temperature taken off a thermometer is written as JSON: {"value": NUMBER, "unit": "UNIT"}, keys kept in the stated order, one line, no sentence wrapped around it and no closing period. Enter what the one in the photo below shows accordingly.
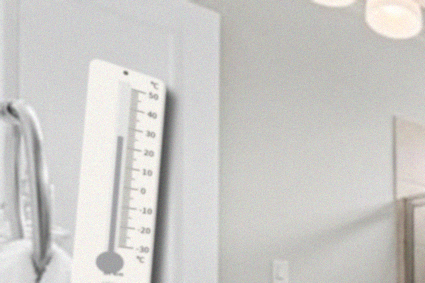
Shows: {"value": 25, "unit": "°C"}
